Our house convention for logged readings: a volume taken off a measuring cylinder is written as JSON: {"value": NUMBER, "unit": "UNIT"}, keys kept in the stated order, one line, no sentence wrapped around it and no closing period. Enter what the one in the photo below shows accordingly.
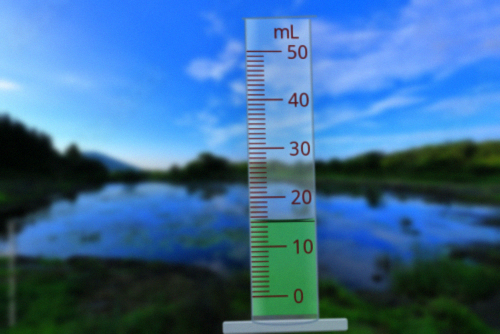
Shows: {"value": 15, "unit": "mL"}
